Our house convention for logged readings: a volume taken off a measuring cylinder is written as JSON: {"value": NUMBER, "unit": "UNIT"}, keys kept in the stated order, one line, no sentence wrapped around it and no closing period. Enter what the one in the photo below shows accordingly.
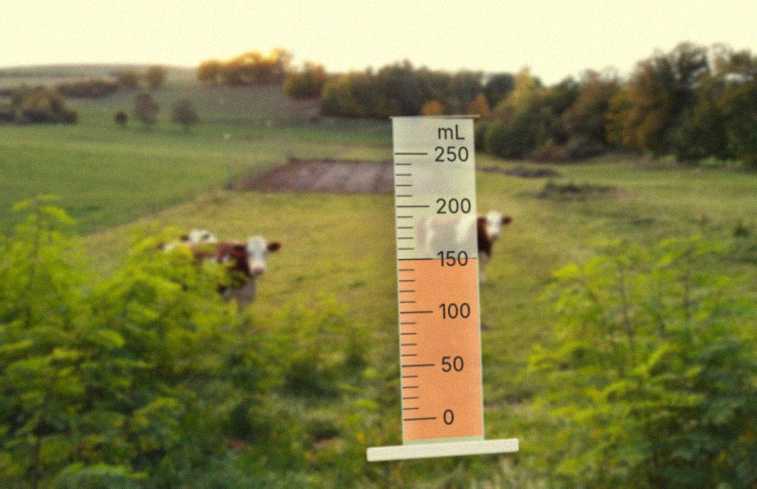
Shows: {"value": 150, "unit": "mL"}
